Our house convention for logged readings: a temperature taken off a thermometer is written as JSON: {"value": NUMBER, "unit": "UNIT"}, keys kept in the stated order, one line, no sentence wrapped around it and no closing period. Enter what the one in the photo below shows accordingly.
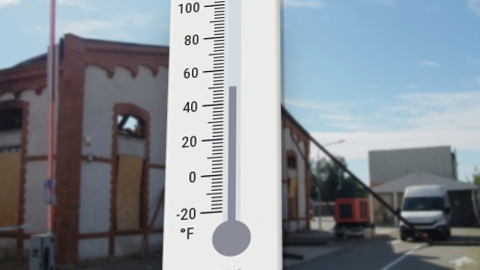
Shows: {"value": 50, "unit": "°F"}
